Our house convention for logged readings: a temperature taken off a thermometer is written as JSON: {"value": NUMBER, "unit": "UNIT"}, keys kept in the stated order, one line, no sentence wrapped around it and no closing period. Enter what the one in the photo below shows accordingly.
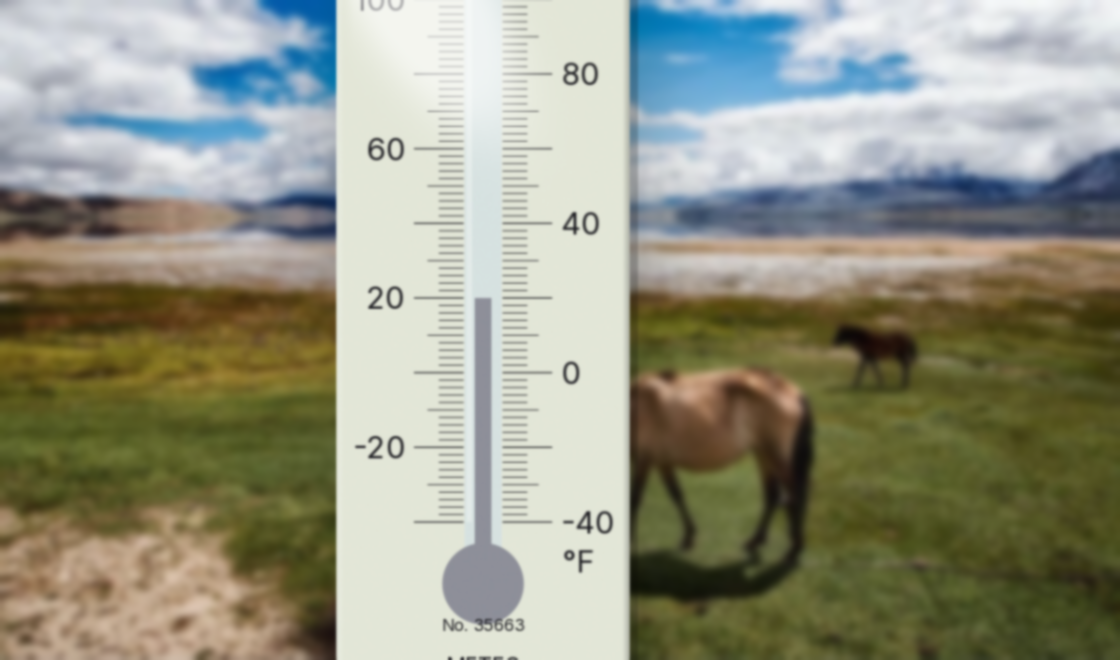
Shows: {"value": 20, "unit": "°F"}
